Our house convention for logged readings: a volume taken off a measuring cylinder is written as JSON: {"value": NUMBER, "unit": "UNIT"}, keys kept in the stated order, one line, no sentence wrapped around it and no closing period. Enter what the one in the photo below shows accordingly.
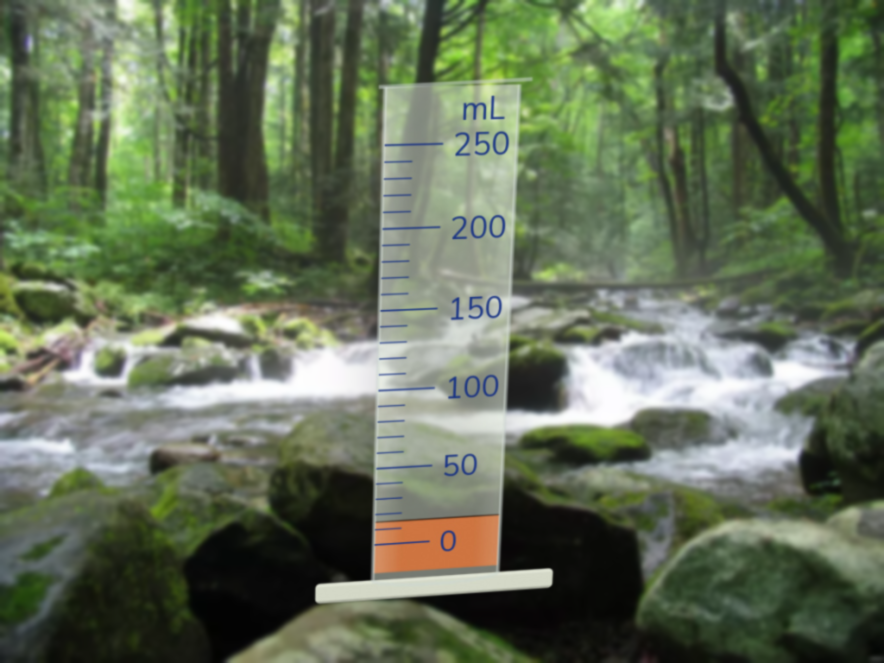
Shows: {"value": 15, "unit": "mL"}
